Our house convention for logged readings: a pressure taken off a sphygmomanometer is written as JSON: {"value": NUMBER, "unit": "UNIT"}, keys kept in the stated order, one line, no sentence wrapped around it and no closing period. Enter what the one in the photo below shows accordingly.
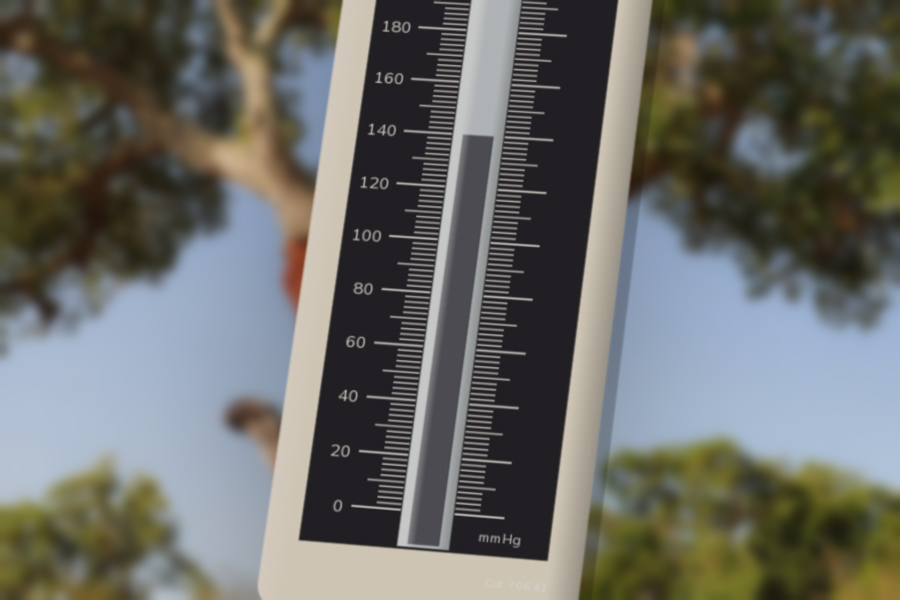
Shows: {"value": 140, "unit": "mmHg"}
